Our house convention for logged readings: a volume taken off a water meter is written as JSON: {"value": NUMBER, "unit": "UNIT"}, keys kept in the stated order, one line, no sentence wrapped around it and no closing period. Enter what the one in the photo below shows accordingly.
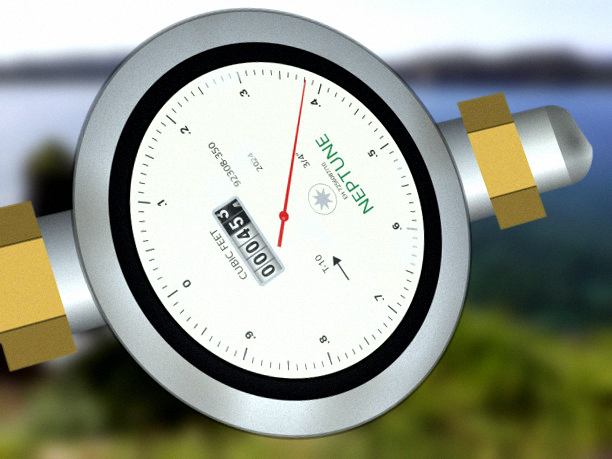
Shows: {"value": 453.38, "unit": "ft³"}
